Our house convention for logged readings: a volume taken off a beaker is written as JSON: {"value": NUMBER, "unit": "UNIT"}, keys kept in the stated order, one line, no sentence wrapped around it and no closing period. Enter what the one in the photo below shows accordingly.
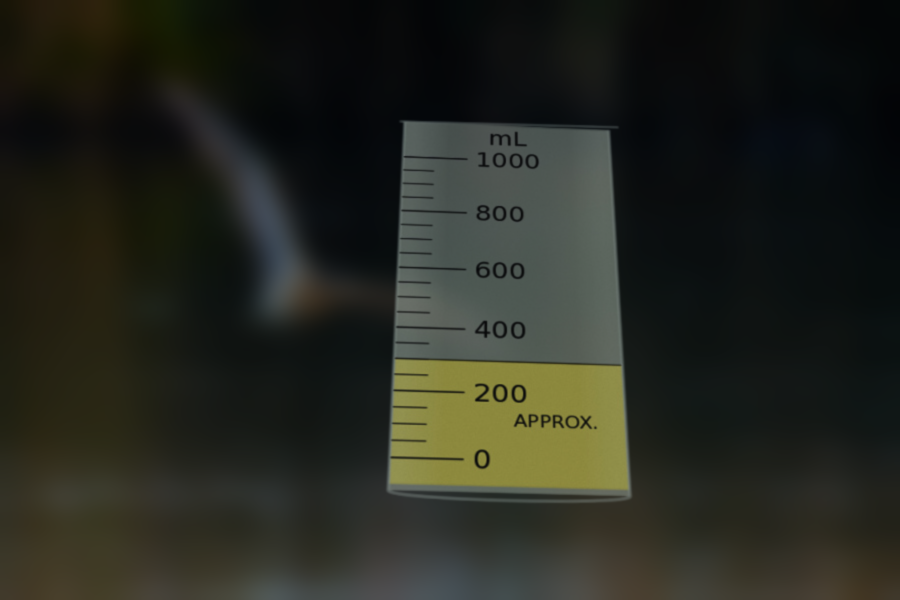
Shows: {"value": 300, "unit": "mL"}
